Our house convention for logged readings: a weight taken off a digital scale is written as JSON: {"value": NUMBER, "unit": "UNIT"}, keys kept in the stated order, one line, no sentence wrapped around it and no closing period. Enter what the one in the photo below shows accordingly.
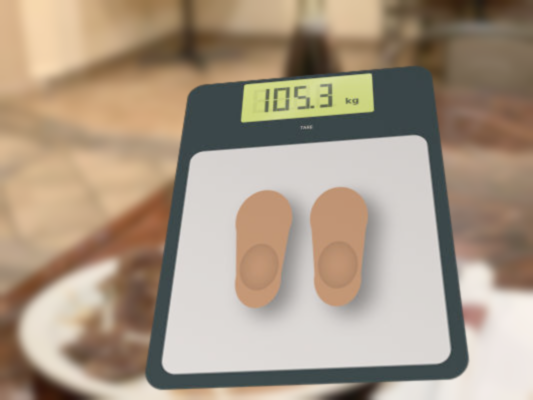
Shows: {"value": 105.3, "unit": "kg"}
